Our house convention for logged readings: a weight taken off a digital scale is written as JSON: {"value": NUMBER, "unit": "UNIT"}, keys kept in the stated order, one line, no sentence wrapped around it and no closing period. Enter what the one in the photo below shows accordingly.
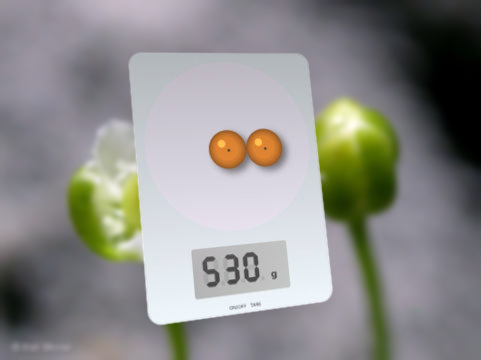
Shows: {"value": 530, "unit": "g"}
